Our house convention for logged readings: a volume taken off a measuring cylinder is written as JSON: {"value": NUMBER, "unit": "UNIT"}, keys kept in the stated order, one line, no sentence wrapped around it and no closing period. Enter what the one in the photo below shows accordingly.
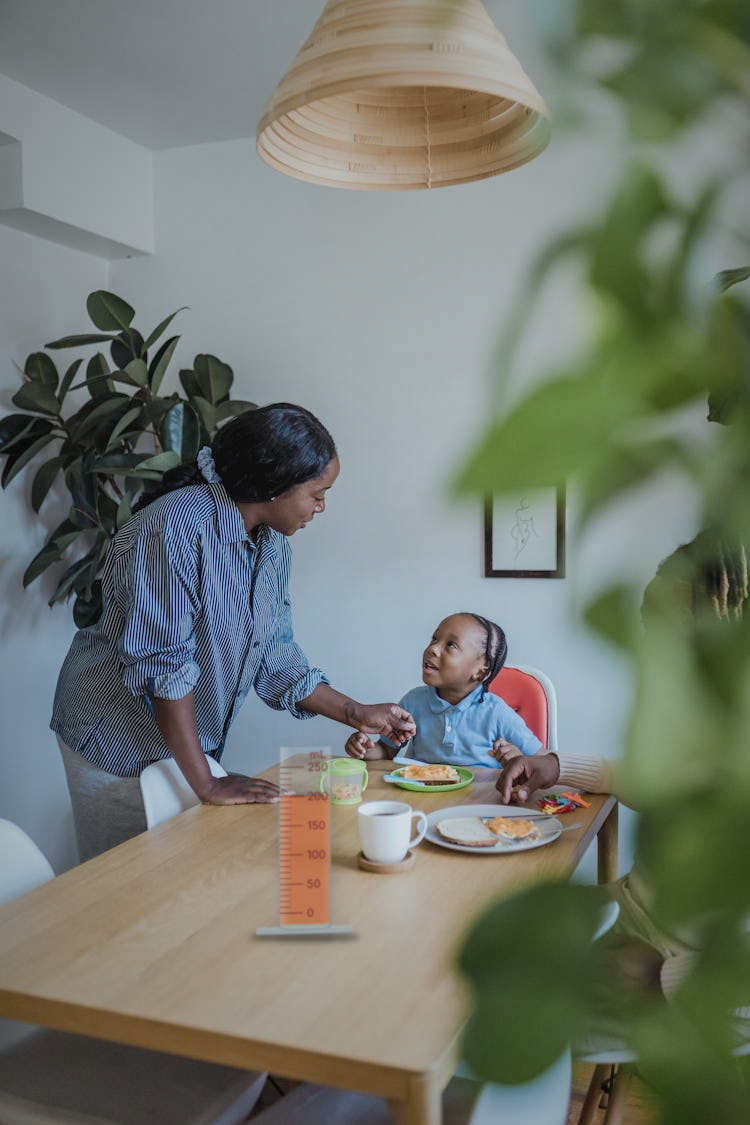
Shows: {"value": 200, "unit": "mL"}
